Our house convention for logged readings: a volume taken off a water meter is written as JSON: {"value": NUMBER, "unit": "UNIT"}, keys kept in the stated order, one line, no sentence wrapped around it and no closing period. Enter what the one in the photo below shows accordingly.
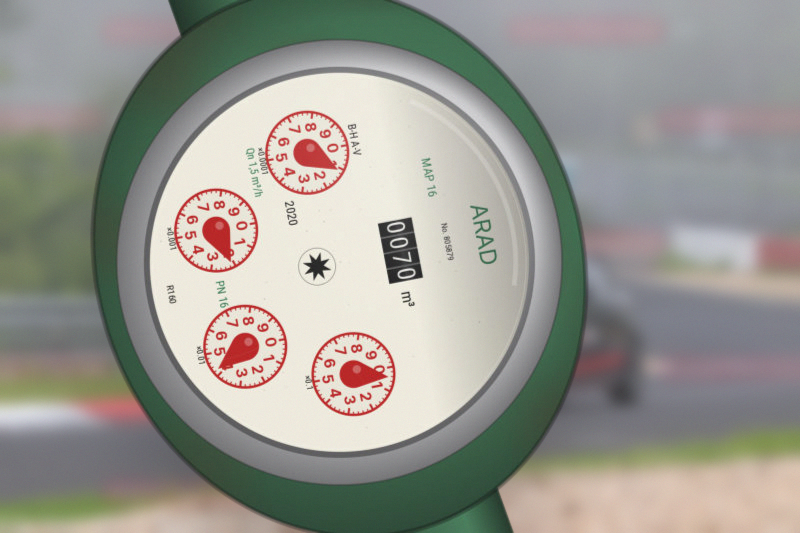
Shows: {"value": 70.0421, "unit": "m³"}
